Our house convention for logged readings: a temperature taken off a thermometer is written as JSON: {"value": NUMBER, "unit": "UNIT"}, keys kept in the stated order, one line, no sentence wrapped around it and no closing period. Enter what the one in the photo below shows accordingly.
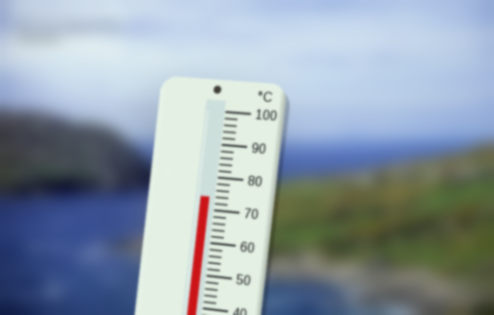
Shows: {"value": 74, "unit": "°C"}
